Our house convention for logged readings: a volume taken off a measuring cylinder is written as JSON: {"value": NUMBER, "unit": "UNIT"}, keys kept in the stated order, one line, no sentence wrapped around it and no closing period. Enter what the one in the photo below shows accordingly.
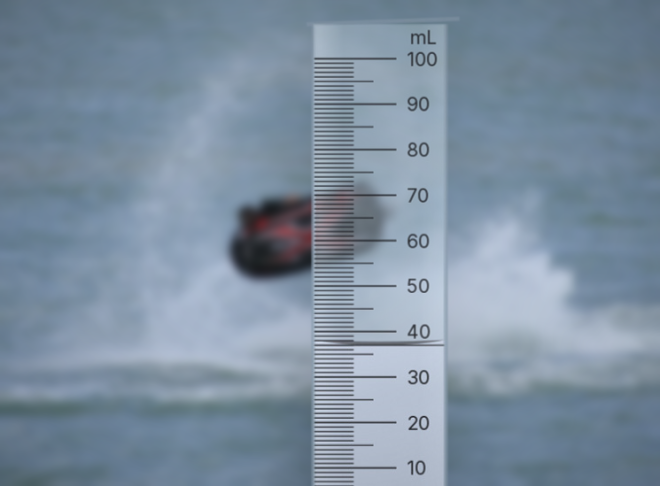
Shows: {"value": 37, "unit": "mL"}
